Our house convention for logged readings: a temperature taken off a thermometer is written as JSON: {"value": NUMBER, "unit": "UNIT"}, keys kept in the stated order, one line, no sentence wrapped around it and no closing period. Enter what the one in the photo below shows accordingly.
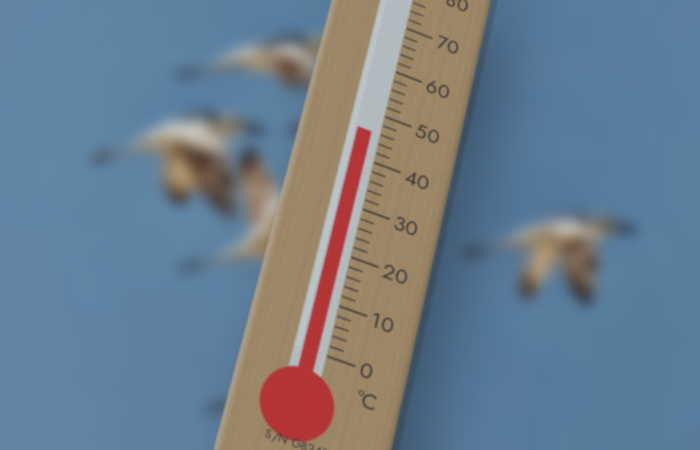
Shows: {"value": 46, "unit": "°C"}
